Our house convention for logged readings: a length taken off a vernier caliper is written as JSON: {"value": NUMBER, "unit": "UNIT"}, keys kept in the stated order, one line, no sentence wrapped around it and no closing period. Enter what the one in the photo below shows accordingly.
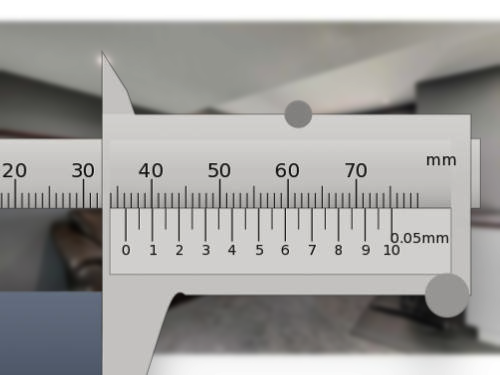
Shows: {"value": 36.2, "unit": "mm"}
